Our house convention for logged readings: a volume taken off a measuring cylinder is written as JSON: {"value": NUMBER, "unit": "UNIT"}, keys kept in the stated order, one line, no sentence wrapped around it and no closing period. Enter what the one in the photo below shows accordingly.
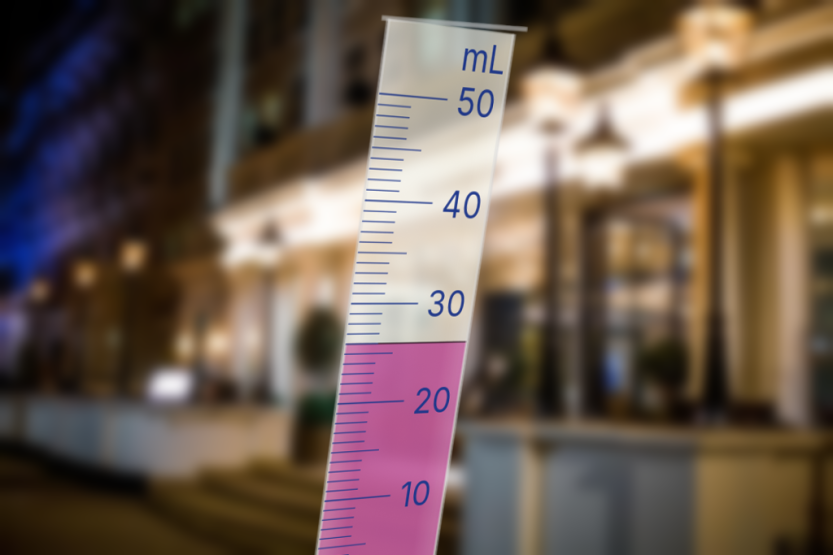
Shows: {"value": 26, "unit": "mL"}
